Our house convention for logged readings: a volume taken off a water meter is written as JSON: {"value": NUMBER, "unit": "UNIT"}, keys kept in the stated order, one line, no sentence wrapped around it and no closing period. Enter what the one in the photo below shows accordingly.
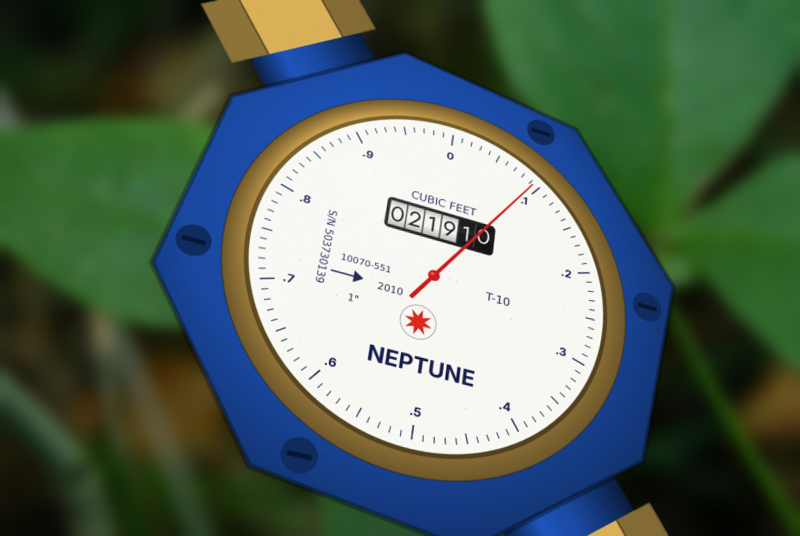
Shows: {"value": 21910.09, "unit": "ft³"}
